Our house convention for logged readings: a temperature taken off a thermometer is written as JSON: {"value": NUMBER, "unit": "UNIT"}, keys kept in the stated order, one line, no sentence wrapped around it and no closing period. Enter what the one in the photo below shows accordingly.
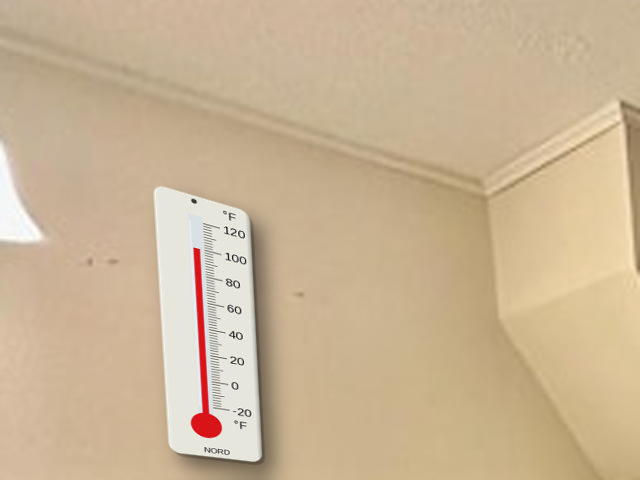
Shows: {"value": 100, "unit": "°F"}
